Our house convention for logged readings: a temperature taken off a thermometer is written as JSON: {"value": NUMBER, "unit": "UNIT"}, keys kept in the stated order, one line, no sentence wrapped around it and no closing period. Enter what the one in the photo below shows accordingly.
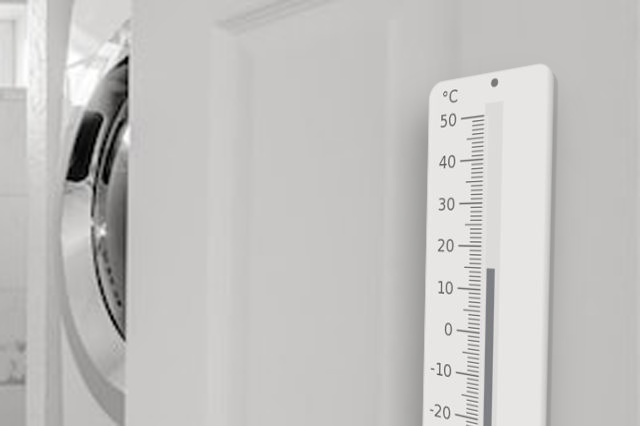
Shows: {"value": 15, "unit": "°C"}
